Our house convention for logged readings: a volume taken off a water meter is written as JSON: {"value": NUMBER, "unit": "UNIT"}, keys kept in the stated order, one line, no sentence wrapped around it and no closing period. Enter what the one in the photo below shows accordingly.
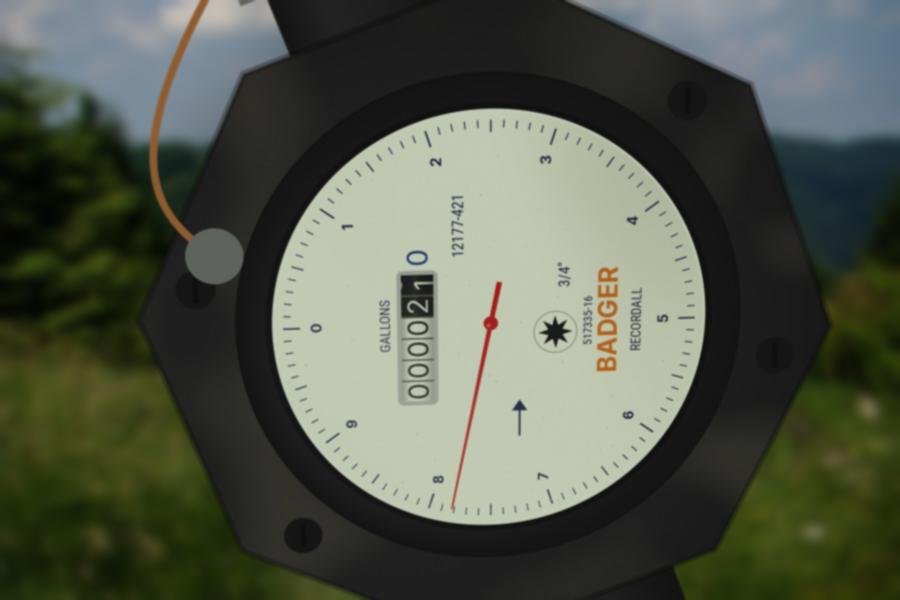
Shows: {"value": 207.8, "unit": "gal"}
